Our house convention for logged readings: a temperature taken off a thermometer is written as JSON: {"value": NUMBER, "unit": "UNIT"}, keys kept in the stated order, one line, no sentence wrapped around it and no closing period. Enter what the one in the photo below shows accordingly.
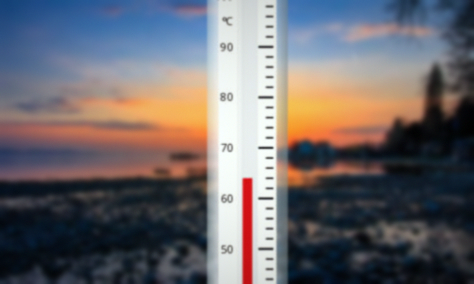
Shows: {"value": 64, "unit": "°C"}
